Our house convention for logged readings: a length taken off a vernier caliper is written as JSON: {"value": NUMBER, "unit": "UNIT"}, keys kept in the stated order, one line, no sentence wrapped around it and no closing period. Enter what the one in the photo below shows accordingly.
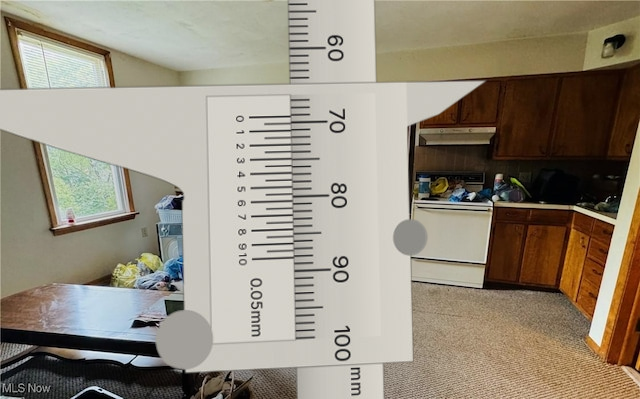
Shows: {"value": 69.2, "unit": "mm"}
